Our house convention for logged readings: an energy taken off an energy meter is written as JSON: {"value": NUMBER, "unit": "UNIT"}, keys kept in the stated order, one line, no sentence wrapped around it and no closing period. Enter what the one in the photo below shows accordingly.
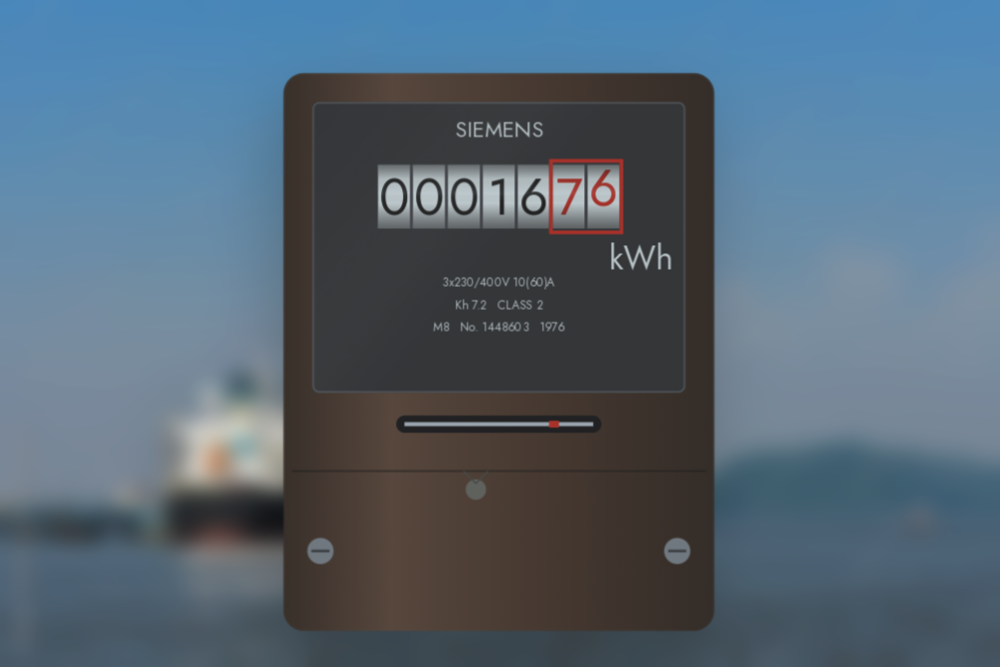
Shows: {"value": 16.76, "unit": "kWh"}
